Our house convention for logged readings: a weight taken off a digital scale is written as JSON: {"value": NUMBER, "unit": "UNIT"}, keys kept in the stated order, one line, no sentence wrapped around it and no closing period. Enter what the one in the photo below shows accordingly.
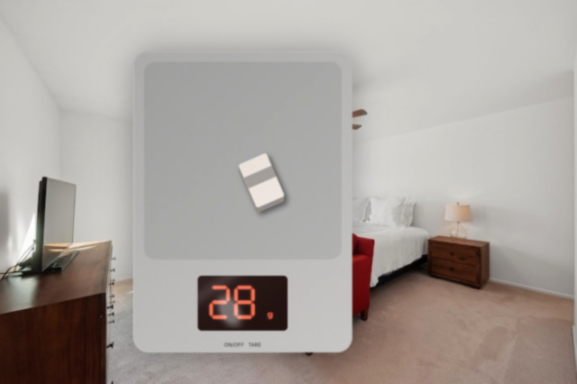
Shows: {"value": 28, "unit": "g"}
